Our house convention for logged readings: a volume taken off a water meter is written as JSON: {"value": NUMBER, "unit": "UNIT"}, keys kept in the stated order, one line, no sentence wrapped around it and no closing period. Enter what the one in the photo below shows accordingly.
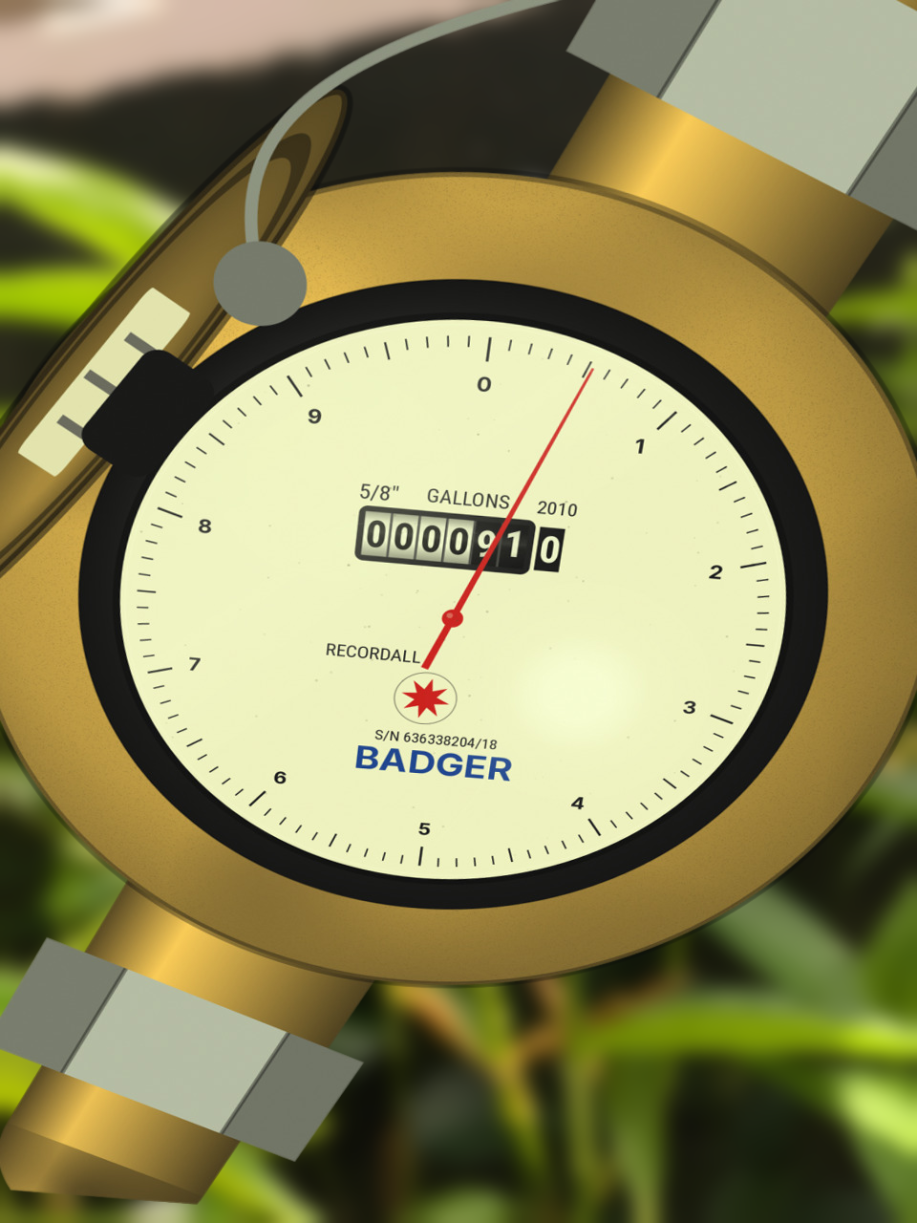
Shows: {"value": 910.5, "unit": "gal"}
